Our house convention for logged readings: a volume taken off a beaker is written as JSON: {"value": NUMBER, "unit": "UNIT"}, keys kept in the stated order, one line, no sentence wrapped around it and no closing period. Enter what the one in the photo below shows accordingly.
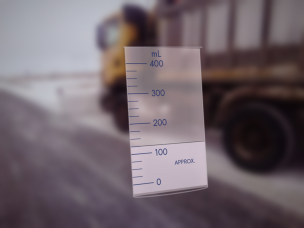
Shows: {"value": 125, "unit": "mL"}
